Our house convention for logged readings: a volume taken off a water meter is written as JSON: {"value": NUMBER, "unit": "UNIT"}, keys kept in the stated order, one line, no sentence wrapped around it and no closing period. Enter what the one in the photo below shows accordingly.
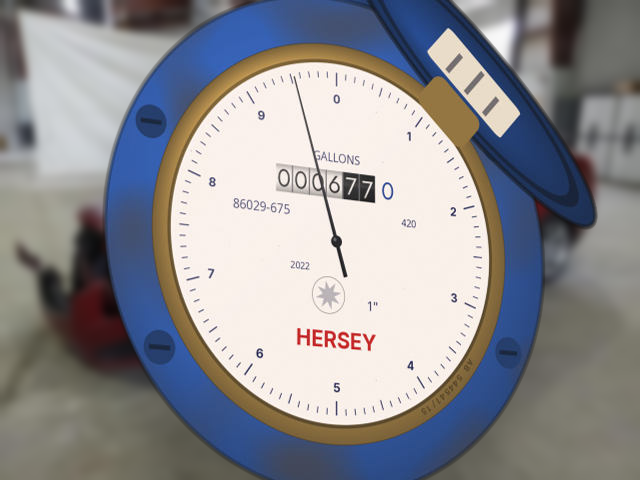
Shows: {"value": 6769.5, "unit": "gal"}
